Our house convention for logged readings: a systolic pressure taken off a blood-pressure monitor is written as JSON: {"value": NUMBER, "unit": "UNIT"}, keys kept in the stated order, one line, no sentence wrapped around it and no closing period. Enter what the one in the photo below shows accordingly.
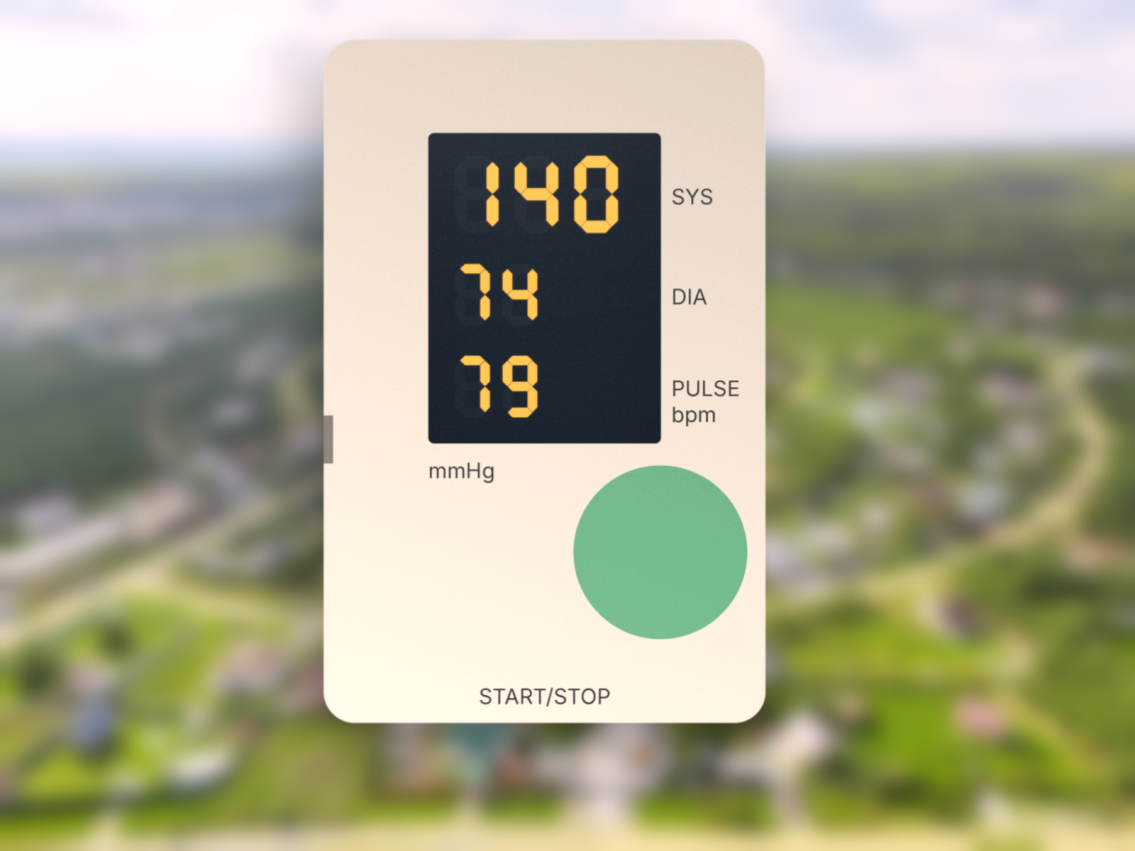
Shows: {"value": 140, "unit": "mmHg"}
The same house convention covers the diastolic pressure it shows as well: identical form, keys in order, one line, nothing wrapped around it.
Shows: {"value": 74, "unit": "mmHg"}
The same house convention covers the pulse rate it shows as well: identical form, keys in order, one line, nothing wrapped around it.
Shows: {"value": 79, "unit": "bpm"}
